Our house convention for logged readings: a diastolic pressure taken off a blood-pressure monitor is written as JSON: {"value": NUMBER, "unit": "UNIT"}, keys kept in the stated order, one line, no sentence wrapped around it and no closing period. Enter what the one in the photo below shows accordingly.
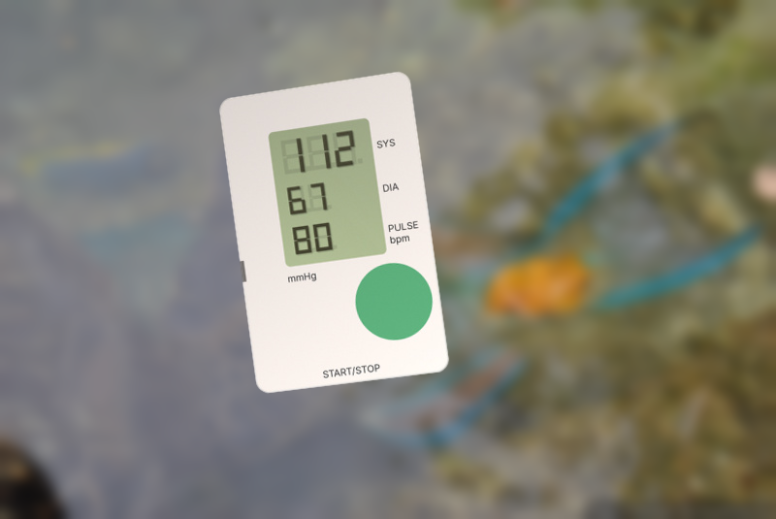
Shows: {"value": 67, "unit": "mmHg"}
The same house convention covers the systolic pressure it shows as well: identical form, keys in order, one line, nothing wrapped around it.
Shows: {"value": 112, "unit": "mmHg"}
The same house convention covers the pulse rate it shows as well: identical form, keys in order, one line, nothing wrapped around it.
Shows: {"value": 80, "unit": "bpm"}
